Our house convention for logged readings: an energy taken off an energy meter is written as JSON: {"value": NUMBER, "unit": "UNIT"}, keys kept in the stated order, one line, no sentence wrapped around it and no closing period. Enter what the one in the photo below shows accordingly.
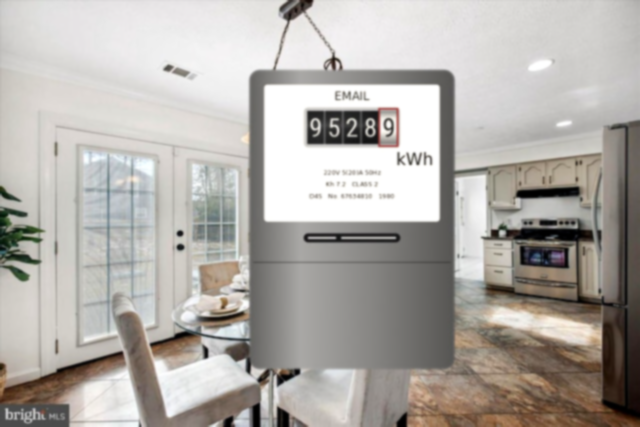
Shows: {"value": 9528.9, "unit": "kWh"}
